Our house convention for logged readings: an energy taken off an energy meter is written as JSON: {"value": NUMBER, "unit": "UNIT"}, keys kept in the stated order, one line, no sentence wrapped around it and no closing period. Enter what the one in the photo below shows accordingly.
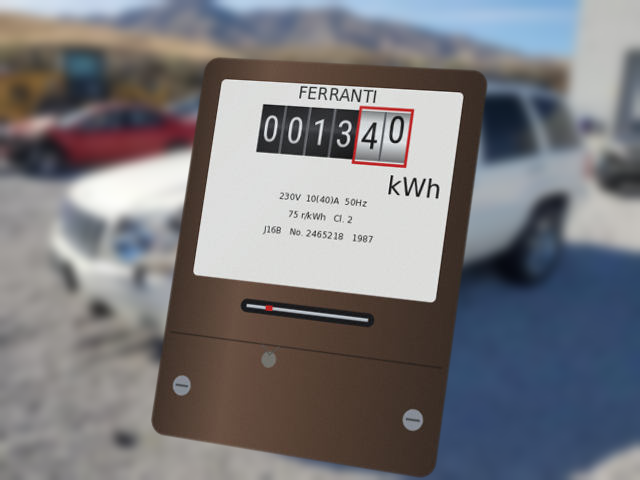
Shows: {"value": 13.40, "unit": "kWh"}
